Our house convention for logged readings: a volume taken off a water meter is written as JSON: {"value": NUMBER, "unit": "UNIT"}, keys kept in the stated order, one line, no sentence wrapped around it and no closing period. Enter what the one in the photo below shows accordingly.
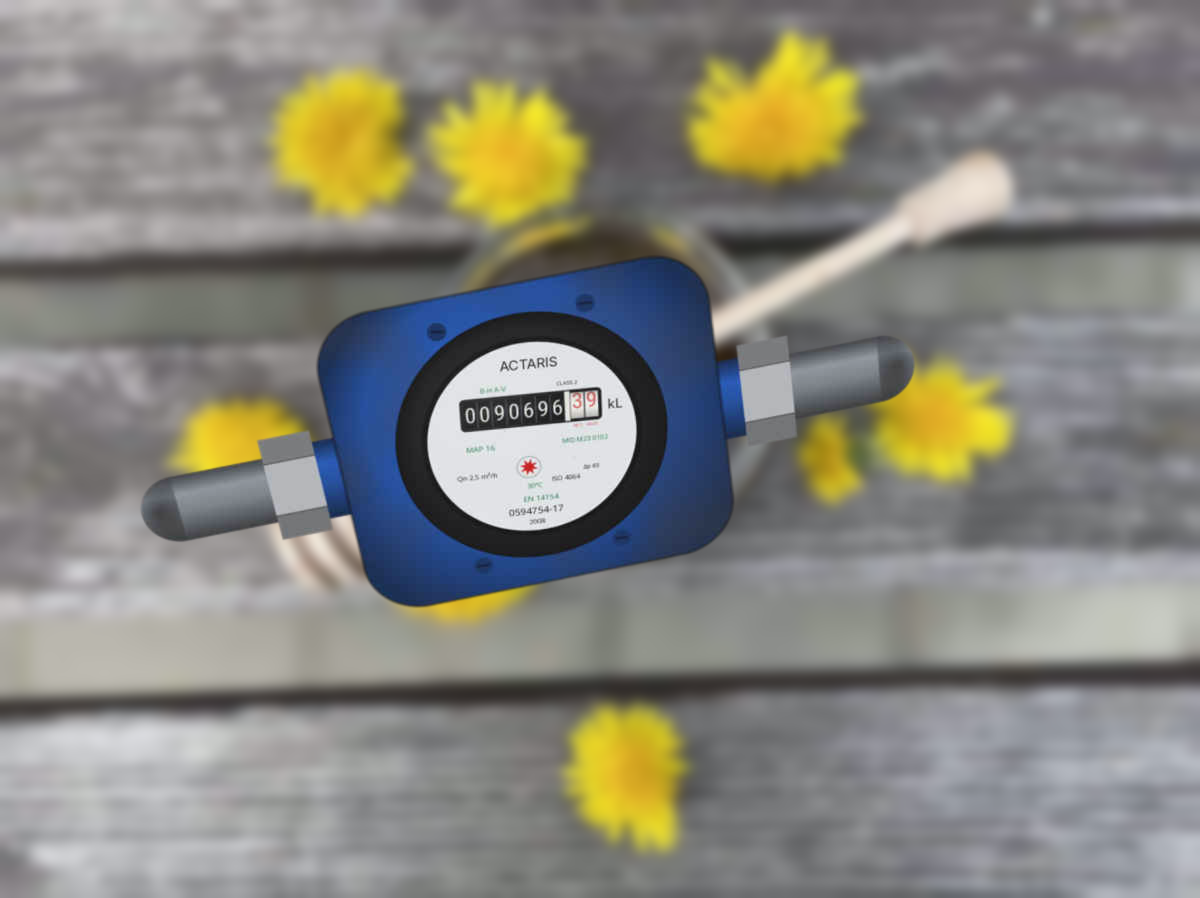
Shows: {"value": 90696.39, "unit": "kL"}
